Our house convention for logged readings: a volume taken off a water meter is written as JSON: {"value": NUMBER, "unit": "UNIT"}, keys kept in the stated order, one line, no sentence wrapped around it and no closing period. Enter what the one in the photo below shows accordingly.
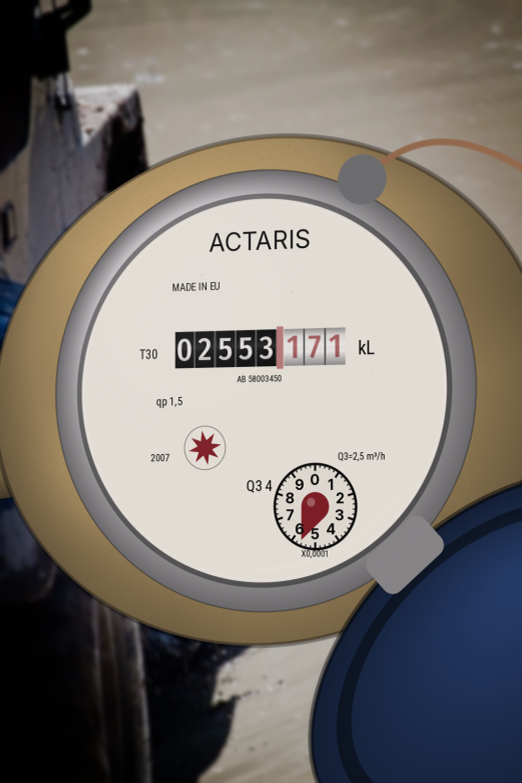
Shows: {"value": 2553.1715, "unit": "kL"}
